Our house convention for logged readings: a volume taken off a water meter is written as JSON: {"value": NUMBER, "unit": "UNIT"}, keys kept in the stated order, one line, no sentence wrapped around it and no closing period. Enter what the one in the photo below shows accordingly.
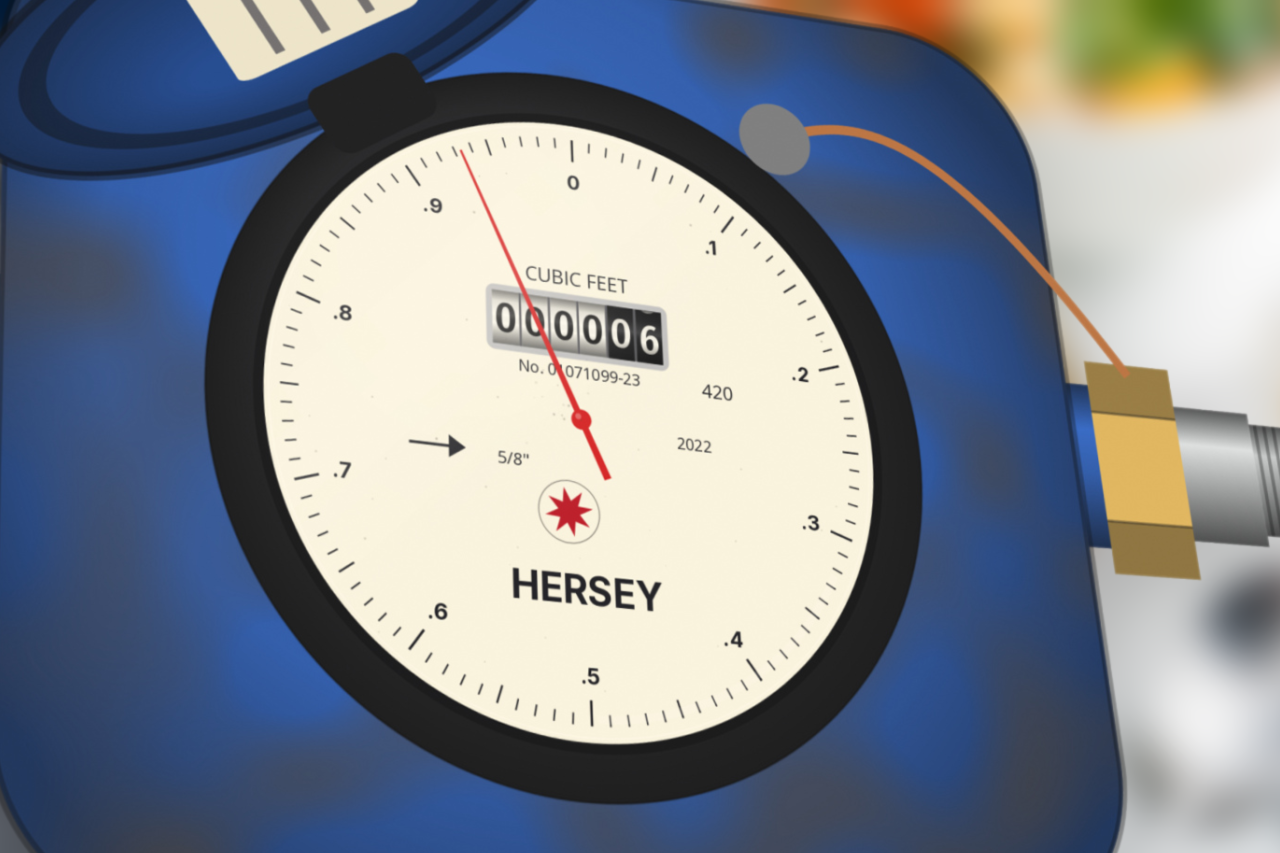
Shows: {"value": 5.93, "unit": "ft³"}
